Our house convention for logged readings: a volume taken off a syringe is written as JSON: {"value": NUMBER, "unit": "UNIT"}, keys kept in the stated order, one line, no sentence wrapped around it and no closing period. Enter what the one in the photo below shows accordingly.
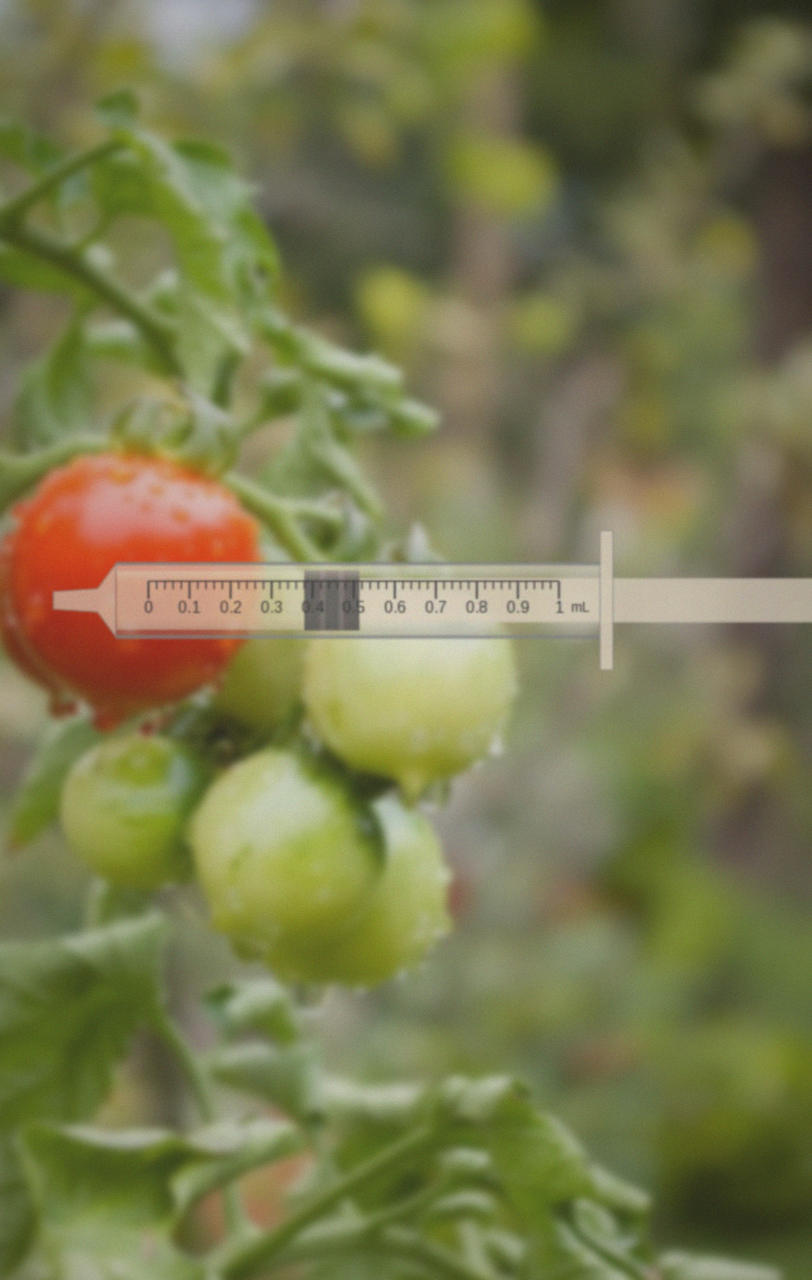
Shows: {"value": 0.38, "unit": "mL"}
